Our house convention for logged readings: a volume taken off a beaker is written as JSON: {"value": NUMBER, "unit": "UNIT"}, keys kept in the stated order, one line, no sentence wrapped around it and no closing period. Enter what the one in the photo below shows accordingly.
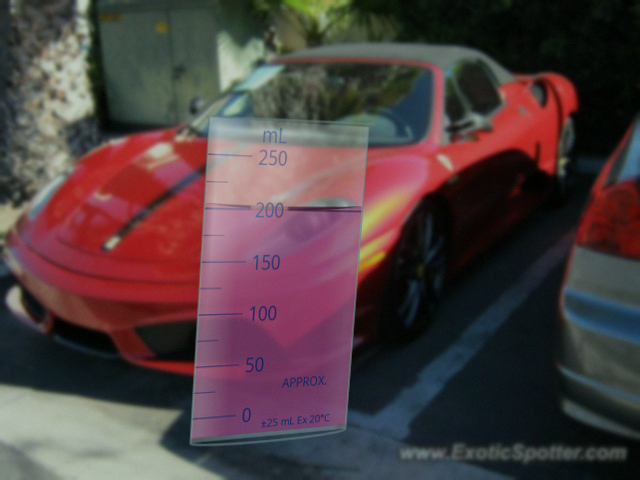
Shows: {"value": 200, "unit": "mL"}
